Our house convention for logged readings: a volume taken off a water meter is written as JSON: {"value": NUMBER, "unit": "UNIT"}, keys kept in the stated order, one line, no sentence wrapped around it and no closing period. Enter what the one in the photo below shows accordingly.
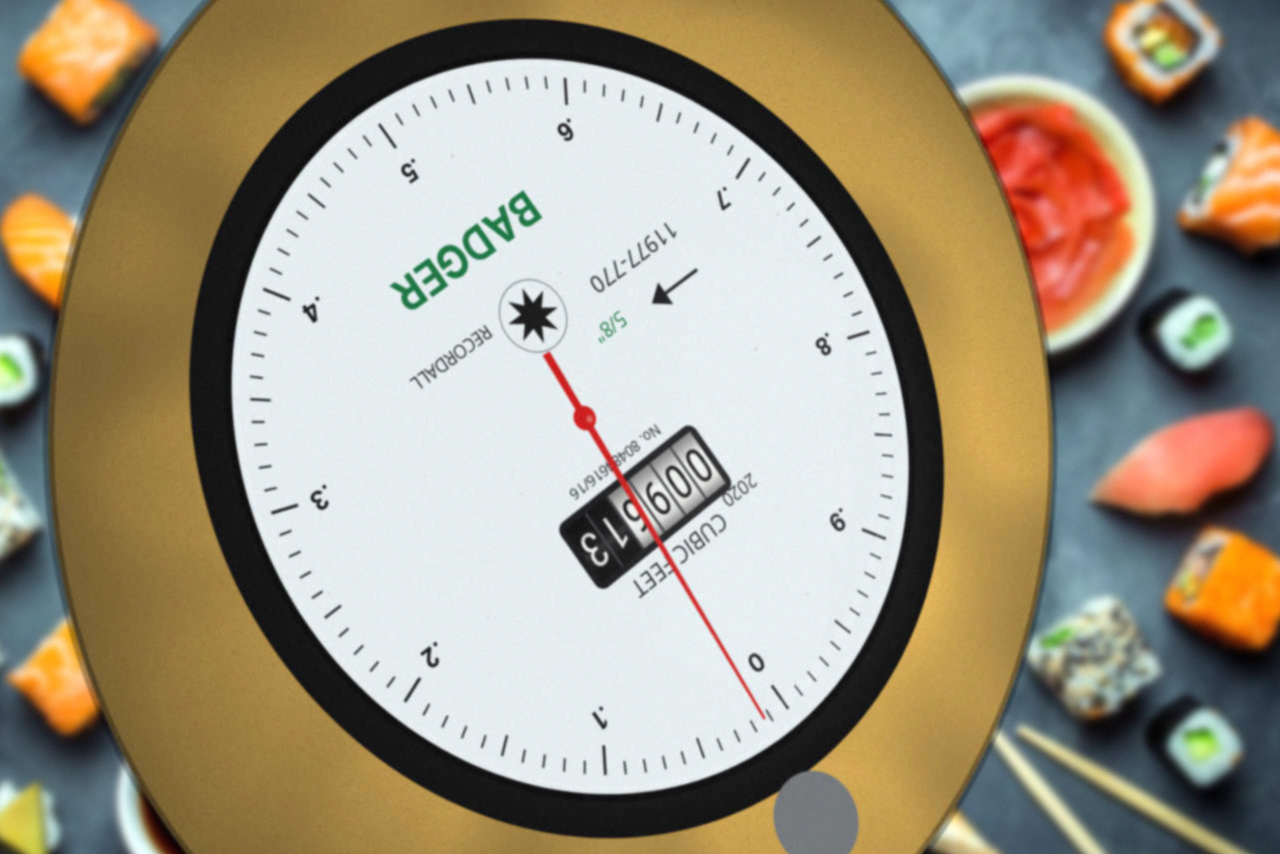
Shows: {"value": 9613.01, "unit": "ft³"}
